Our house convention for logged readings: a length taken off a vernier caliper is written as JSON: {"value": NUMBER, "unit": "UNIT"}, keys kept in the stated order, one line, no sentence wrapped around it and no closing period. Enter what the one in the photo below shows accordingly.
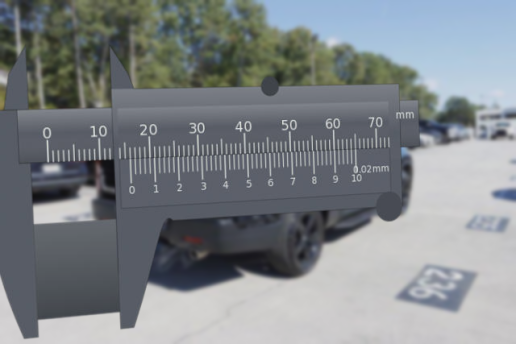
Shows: {"value": 16.0, "unit": "mm"}
